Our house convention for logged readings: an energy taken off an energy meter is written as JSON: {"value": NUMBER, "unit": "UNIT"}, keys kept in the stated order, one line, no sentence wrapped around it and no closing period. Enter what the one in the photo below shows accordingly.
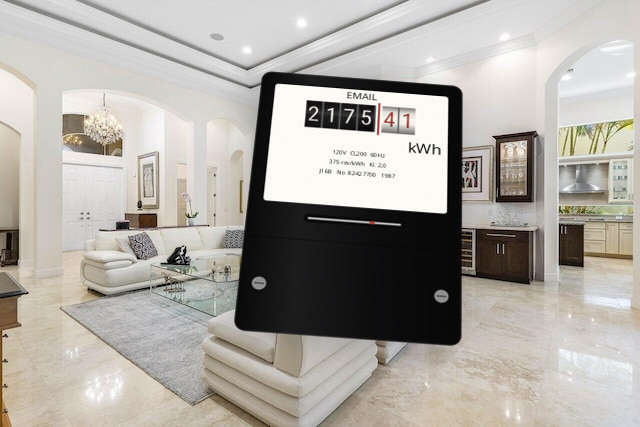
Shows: {"value": 2175.41, "unit": "kWh"}
